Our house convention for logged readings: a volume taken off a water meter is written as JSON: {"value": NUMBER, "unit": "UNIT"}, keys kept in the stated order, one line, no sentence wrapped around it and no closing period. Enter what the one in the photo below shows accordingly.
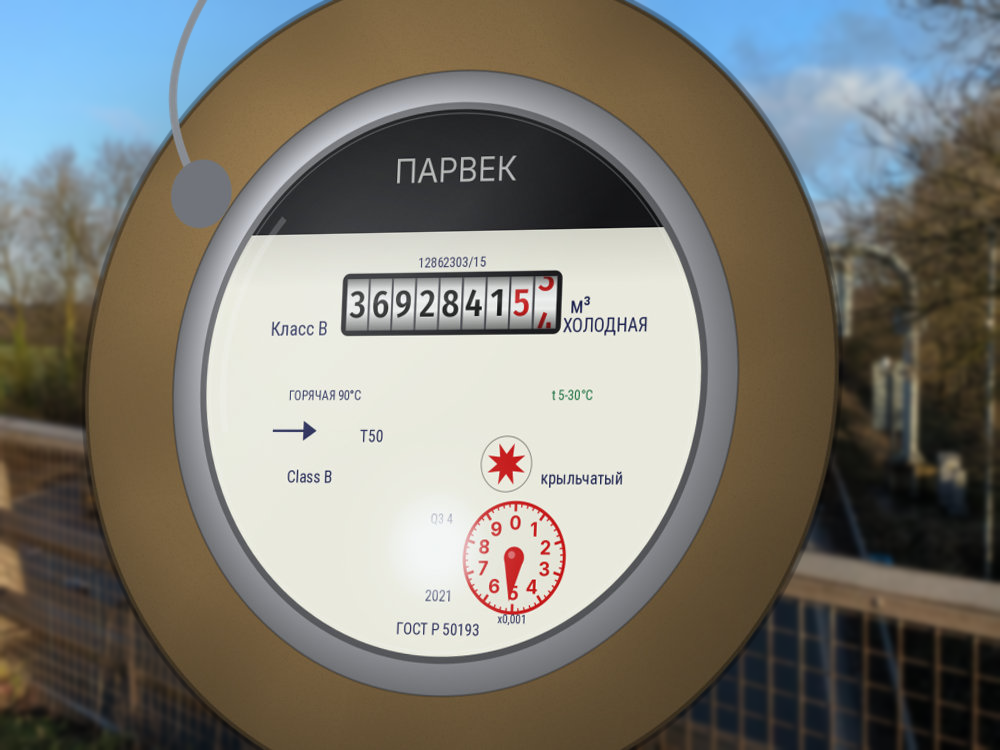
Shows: {"value": 3692841.535, "unit": "m³"}
